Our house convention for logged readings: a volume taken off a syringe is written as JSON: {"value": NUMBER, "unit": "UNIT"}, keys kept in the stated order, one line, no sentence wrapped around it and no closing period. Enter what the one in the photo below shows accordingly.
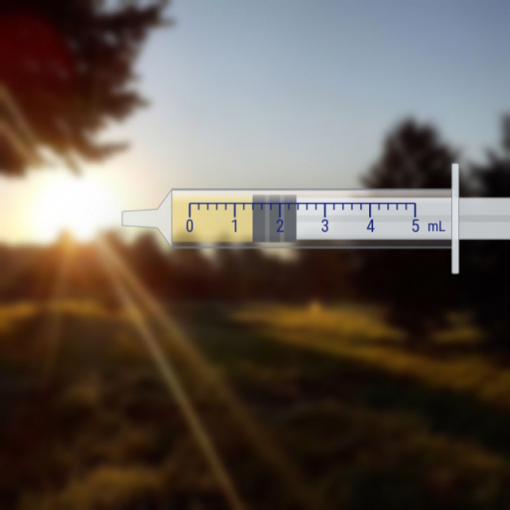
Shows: {"value": 1.4, "unit": "mL"}
